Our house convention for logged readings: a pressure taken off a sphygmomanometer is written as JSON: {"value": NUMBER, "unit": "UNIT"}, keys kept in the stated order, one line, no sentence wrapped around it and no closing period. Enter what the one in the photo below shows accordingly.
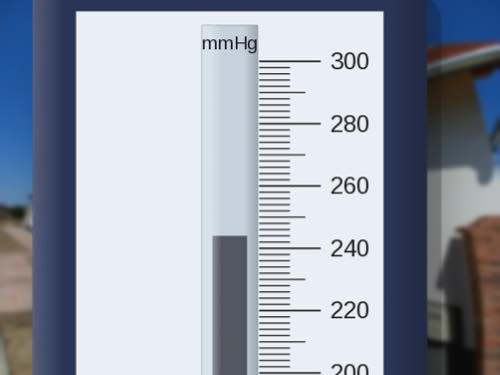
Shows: {"value": 244, "unit": "mmHg"}
